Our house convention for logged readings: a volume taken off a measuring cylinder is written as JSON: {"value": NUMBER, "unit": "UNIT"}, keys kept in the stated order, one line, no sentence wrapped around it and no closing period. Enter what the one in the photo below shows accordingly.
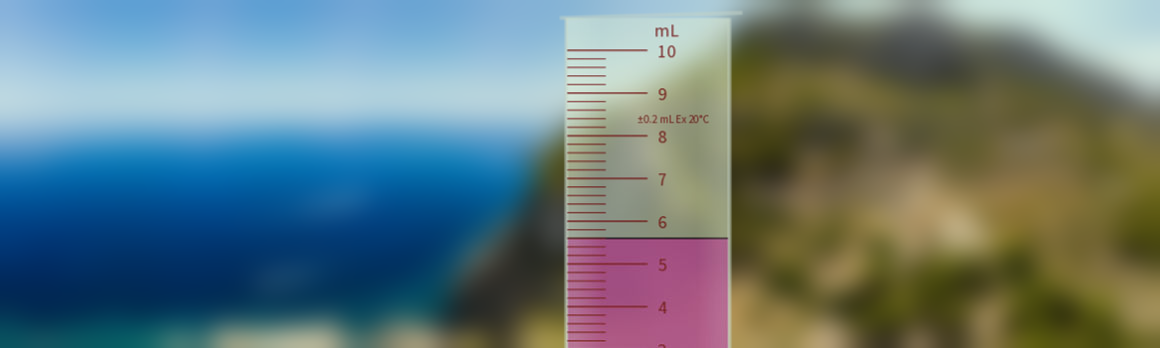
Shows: {"value": 5.6, "unit": "mL"}
